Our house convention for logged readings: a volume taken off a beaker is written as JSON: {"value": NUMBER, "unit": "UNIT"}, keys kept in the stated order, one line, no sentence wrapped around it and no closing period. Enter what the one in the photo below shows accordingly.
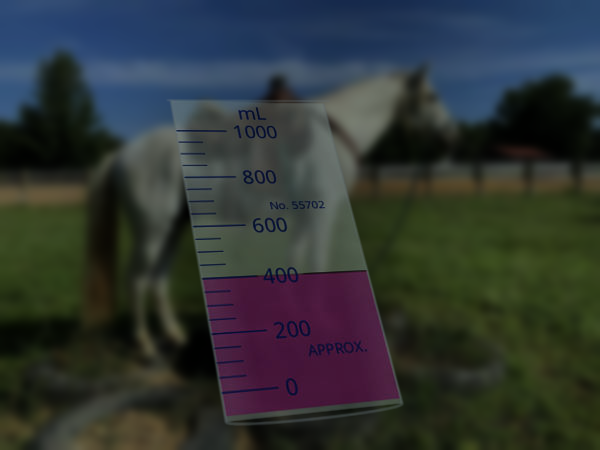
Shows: {"value": 400, "unit": "mL"}
